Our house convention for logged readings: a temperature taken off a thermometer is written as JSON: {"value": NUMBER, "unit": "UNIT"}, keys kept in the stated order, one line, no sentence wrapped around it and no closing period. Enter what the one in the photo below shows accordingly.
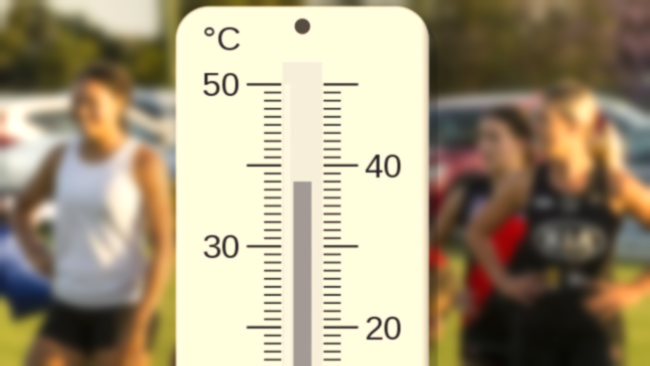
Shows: {"value": 38, "unit": "°C"}
